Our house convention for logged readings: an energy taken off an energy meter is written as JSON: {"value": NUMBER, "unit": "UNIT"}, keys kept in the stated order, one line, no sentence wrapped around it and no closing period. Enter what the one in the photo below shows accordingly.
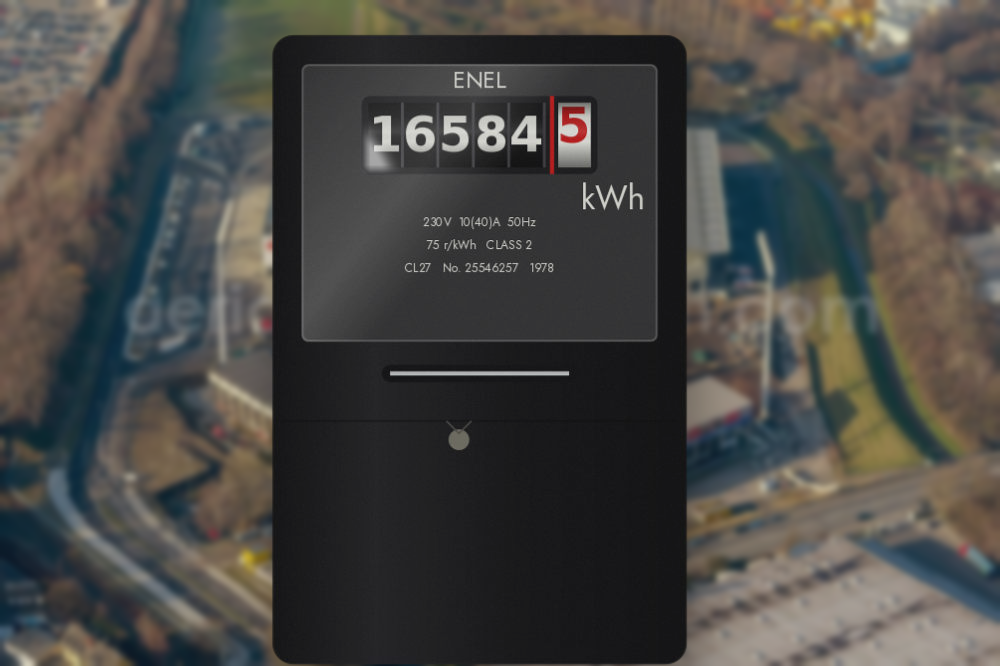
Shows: {"value": 16584.5, "unit": "kWh"}
